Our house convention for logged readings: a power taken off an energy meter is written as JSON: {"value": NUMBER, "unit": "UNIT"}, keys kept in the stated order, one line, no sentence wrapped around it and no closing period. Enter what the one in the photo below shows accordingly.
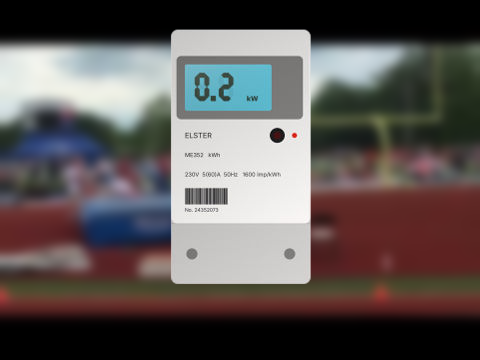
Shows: {"value": 0.2, "unit": "kW"}
